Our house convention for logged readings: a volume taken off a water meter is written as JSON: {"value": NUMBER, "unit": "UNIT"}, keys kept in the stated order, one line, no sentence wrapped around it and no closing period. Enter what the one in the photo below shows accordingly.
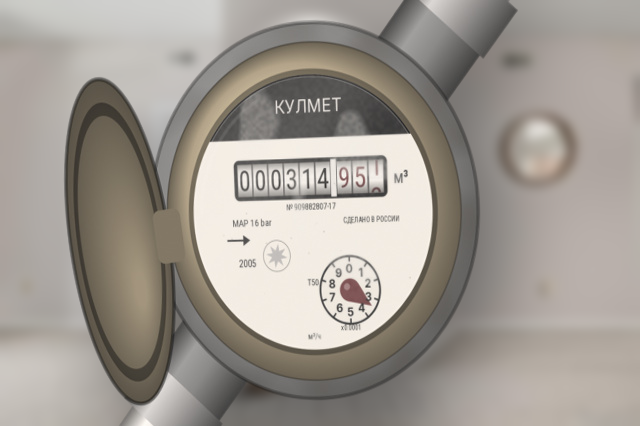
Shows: {"value": 314.9513, "unit": "m³"}
